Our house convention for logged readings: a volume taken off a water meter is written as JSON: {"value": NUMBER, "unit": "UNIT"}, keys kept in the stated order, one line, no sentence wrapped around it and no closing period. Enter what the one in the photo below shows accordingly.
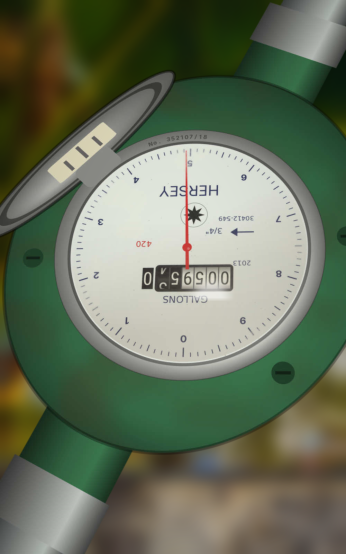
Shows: {"value": 59534.9, "unit": "gal"}
